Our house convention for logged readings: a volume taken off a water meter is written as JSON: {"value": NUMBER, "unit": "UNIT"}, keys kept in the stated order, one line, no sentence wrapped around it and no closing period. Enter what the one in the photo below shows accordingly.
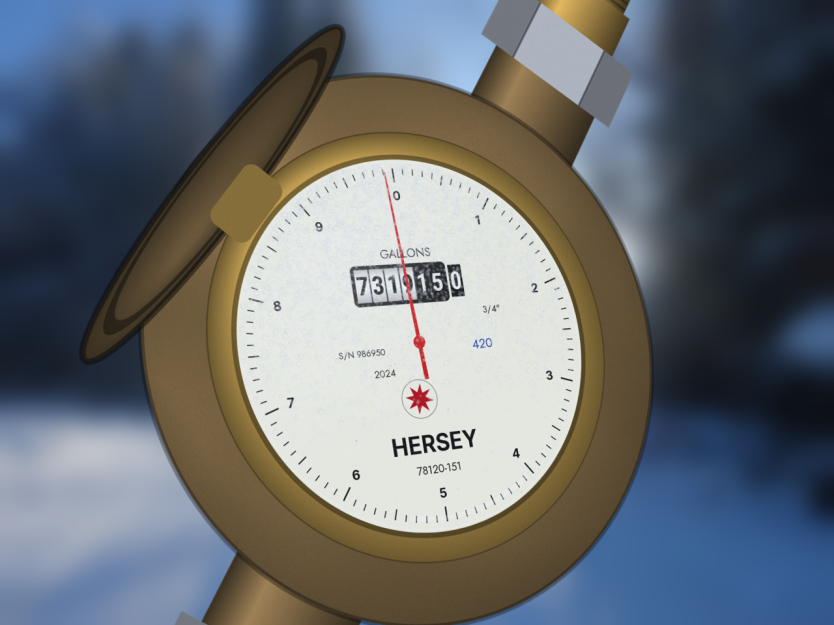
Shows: {"value": 7319149.9, "unit": "gal"}
